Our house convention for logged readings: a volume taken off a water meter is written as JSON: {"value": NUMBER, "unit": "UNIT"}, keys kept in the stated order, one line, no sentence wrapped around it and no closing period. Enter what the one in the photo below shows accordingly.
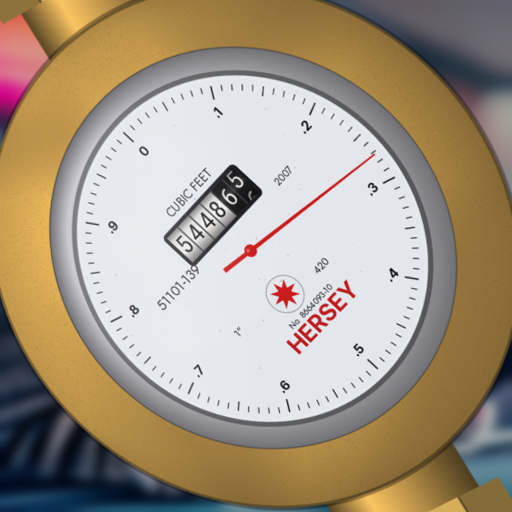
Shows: {"value": 544865.27, "unit": "ft³"}
